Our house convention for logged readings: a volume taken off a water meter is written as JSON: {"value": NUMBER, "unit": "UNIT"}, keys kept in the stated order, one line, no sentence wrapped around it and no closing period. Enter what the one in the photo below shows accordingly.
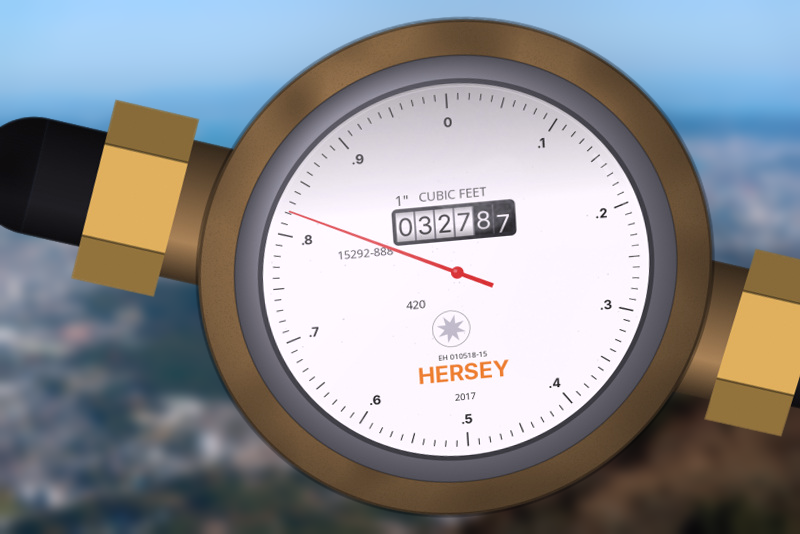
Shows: {"value": 32786.82, "unit": "ft³"}
